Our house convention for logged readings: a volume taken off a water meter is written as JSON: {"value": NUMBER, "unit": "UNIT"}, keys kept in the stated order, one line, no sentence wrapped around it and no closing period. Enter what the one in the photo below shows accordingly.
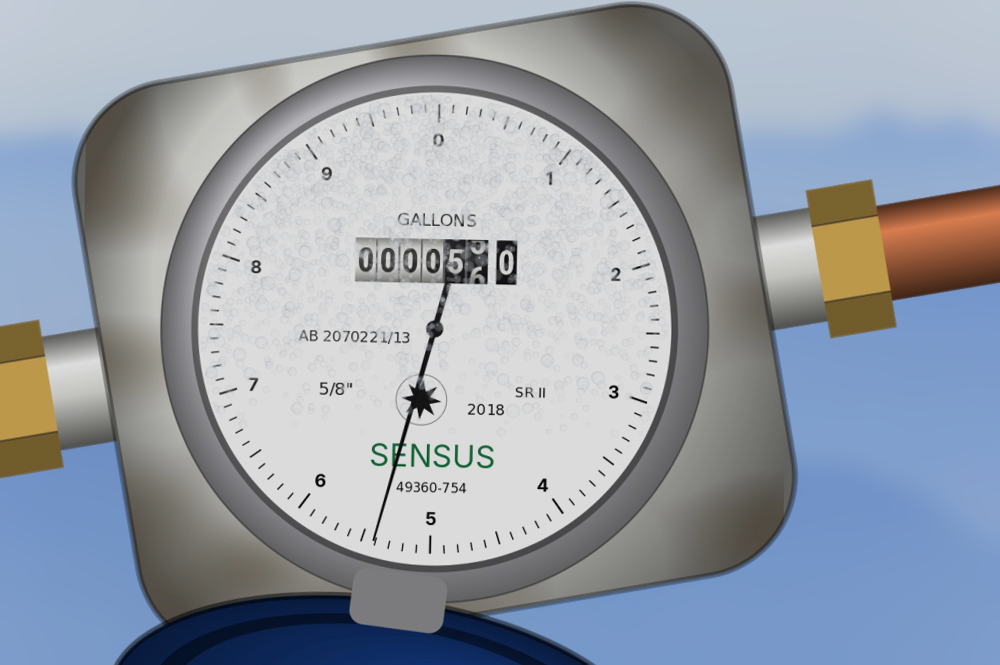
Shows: {"value": 555.4, "unit": "gal"}
